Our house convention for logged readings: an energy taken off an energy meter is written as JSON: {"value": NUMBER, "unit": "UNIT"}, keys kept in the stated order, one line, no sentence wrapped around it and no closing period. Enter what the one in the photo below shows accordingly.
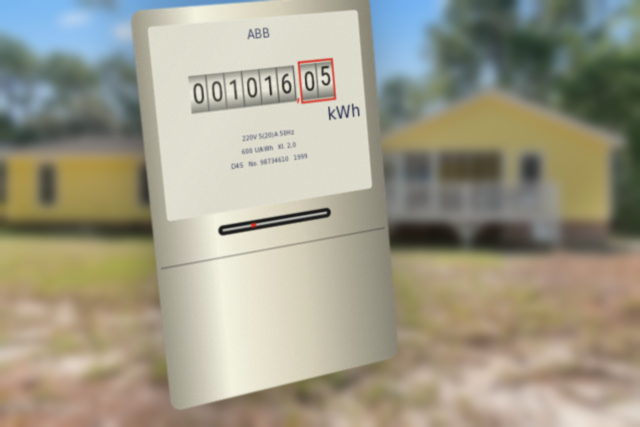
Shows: {"value": 1016.05, "unit": "kWh"}
